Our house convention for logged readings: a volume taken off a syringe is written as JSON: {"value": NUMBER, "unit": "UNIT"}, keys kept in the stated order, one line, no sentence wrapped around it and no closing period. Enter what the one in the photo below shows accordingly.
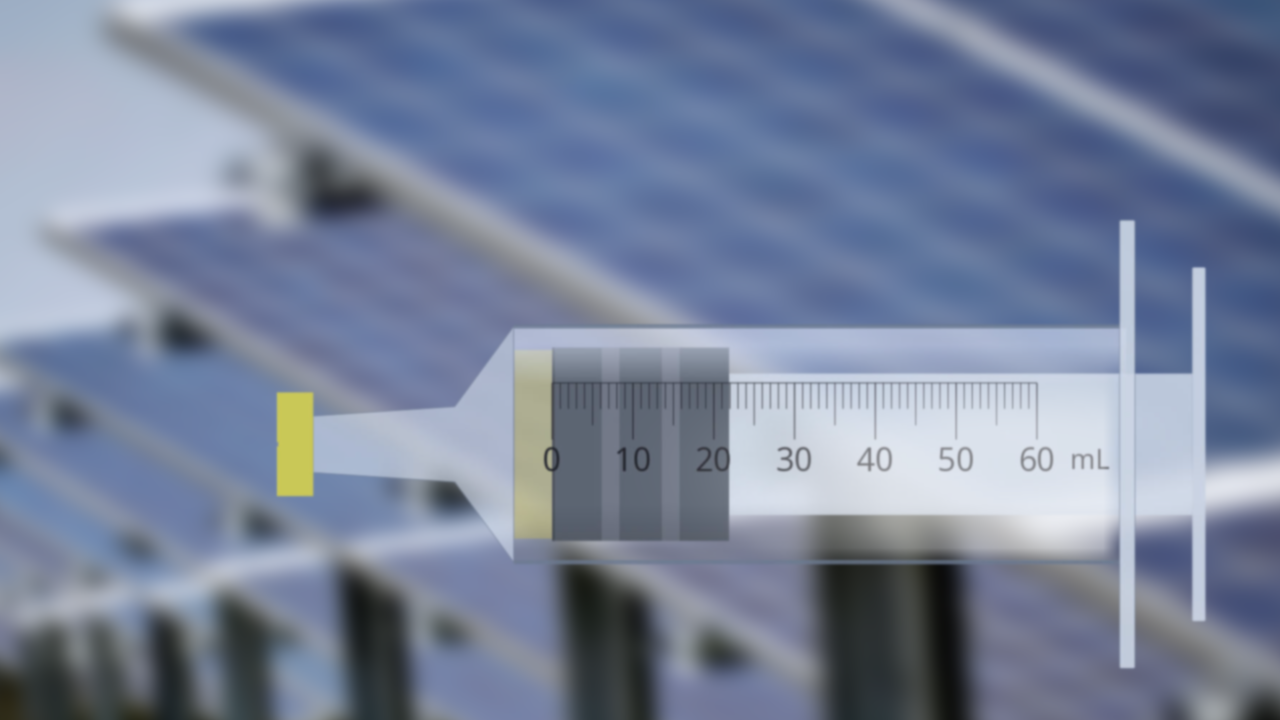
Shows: {"value": 0, "unit": "mL"}
